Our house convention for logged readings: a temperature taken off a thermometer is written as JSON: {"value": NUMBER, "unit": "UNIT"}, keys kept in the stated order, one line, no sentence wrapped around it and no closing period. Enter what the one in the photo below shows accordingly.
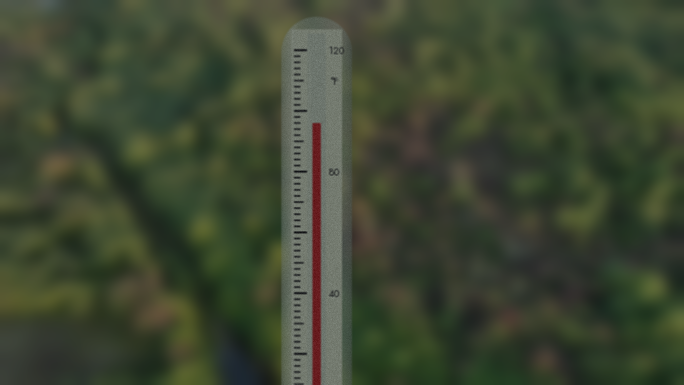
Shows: {"value": 96, "unit": "°F"}
